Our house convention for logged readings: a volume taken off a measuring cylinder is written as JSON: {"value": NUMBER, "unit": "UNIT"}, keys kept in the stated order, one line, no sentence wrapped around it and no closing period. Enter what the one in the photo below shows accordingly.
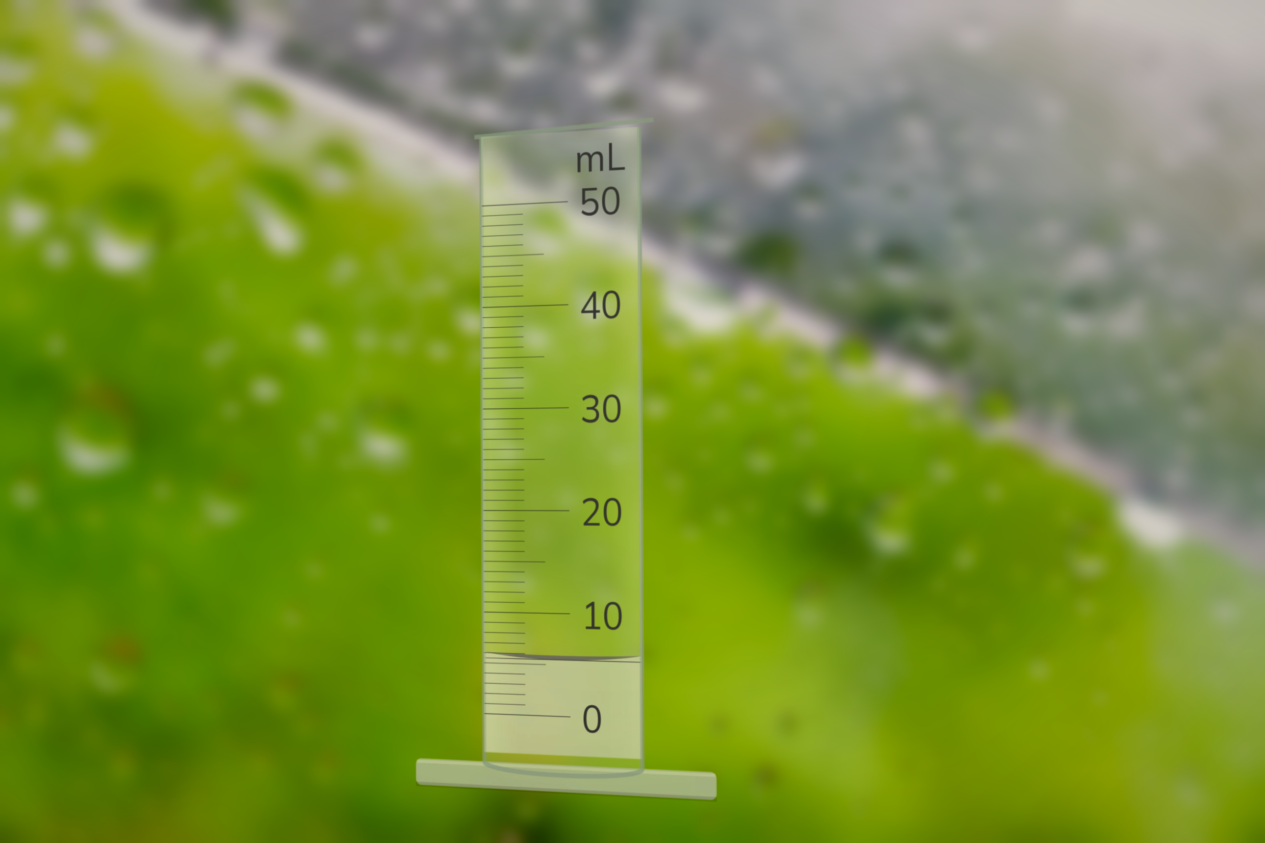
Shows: {"value": 5.5, "unit": "mL"}
